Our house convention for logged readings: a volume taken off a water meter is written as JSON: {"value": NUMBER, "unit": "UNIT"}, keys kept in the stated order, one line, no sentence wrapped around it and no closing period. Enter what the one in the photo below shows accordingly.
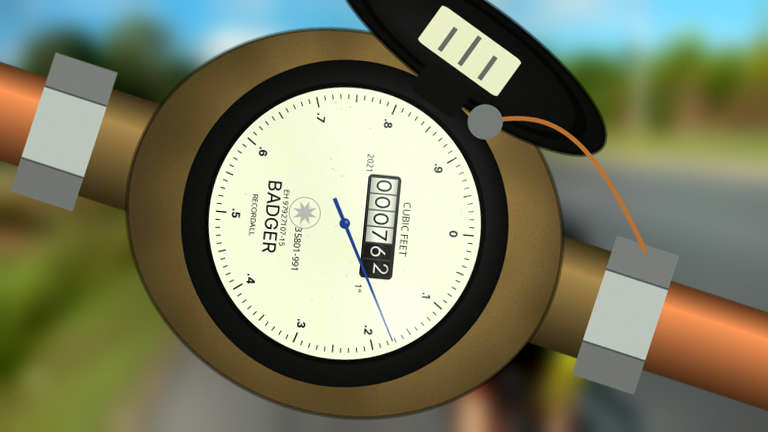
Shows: {"value": 762.17, "unit": "ft³"}
